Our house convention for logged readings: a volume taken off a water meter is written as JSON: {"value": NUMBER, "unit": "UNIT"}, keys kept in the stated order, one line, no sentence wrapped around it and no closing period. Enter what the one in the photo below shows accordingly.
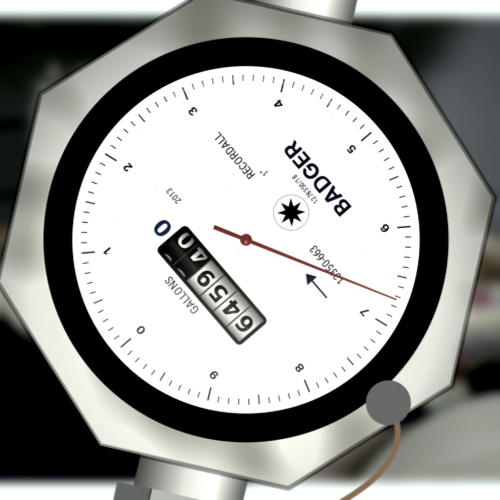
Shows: {"value": 6459396.7, "unit": "gal"}
